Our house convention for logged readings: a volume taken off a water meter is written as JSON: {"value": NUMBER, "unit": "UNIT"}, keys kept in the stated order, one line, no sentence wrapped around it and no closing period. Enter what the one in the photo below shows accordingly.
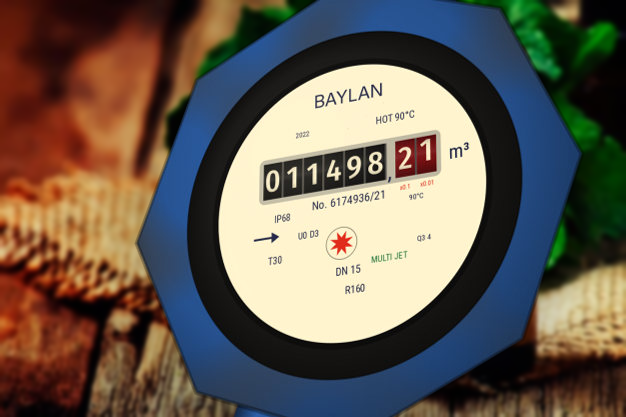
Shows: {"value": 11498.21, "unit": "m³"}
